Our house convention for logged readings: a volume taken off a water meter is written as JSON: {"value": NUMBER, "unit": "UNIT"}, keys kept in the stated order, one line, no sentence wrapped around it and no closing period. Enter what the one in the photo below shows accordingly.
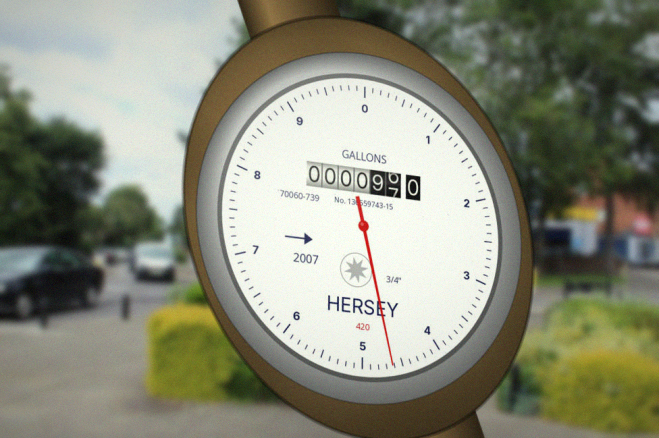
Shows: {"value": 964.6, "unit": "gal"}
